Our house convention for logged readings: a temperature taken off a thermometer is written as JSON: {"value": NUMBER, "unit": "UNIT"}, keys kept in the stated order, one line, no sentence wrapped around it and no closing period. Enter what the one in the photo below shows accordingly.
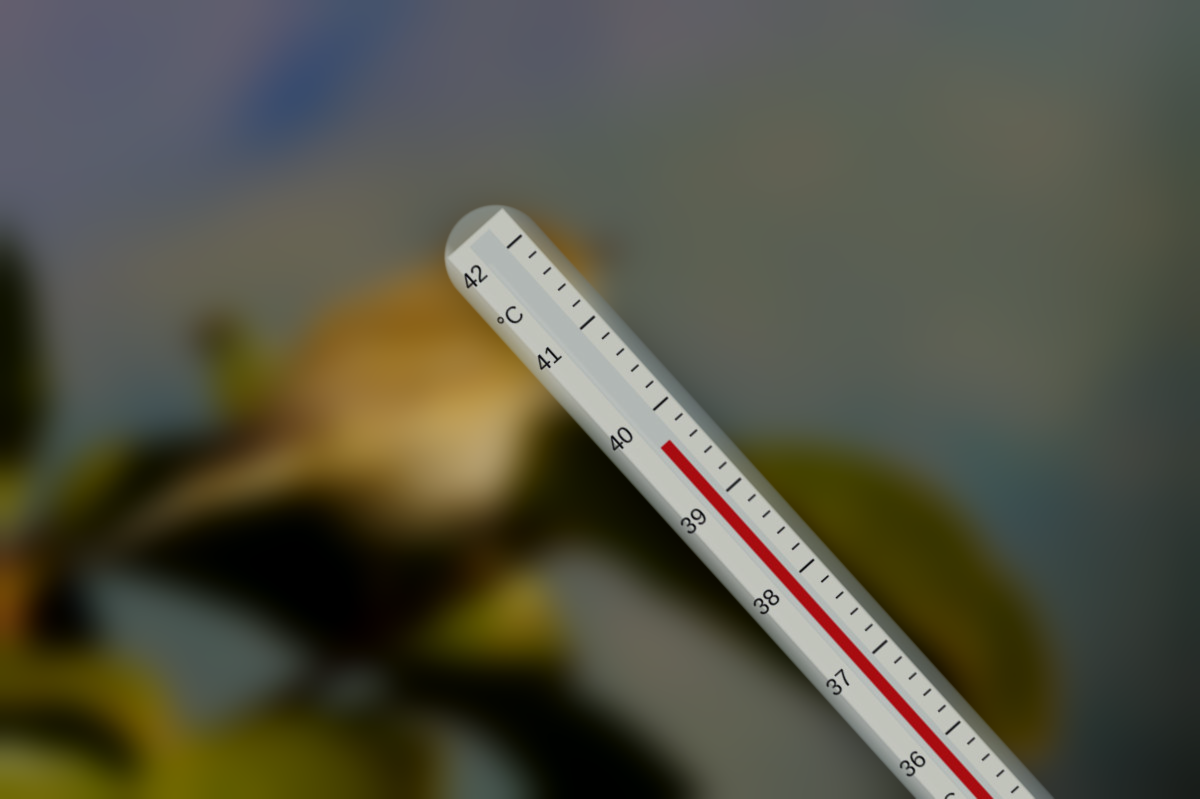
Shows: {"value": 39.7, "unit": "°C"}
